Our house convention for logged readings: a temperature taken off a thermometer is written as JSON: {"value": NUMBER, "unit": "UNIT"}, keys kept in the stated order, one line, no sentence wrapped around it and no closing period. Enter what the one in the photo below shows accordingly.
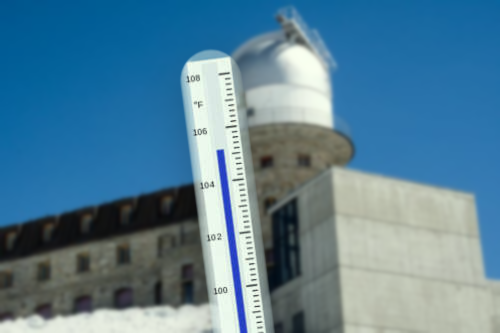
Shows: {"value": 105.2, "unit": "°F"}
